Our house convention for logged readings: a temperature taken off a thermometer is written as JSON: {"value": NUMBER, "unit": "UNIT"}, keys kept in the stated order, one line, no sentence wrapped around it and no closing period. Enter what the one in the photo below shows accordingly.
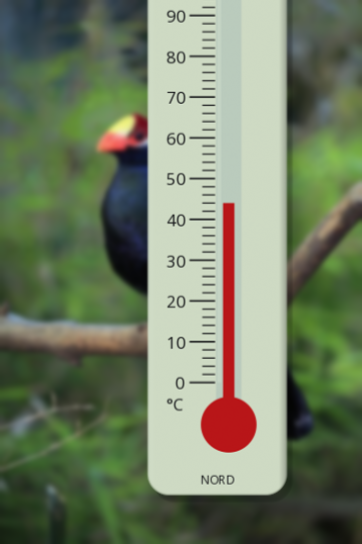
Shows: {"value": 44, "unit": "°C"}
